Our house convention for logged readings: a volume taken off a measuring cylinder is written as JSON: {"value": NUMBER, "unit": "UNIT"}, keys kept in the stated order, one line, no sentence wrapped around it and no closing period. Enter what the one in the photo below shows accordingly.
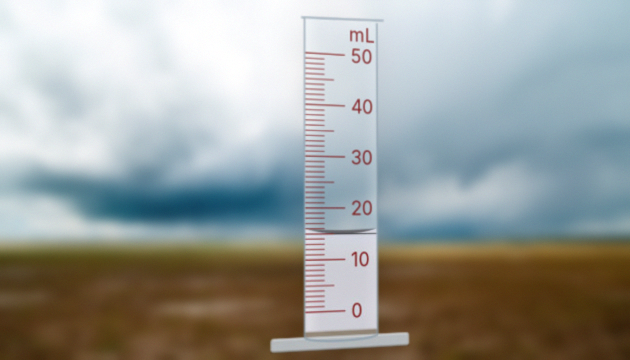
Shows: {"value": 15, "unit": "mL"}
